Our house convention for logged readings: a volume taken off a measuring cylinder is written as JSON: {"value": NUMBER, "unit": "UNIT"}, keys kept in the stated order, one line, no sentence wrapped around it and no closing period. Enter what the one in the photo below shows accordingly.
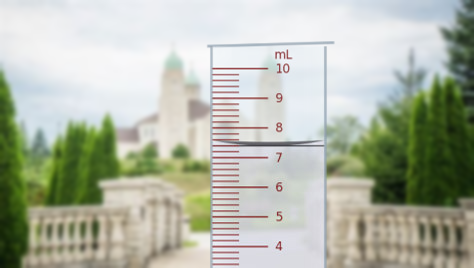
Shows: {"value": 7.4, "unit": "mL"}
